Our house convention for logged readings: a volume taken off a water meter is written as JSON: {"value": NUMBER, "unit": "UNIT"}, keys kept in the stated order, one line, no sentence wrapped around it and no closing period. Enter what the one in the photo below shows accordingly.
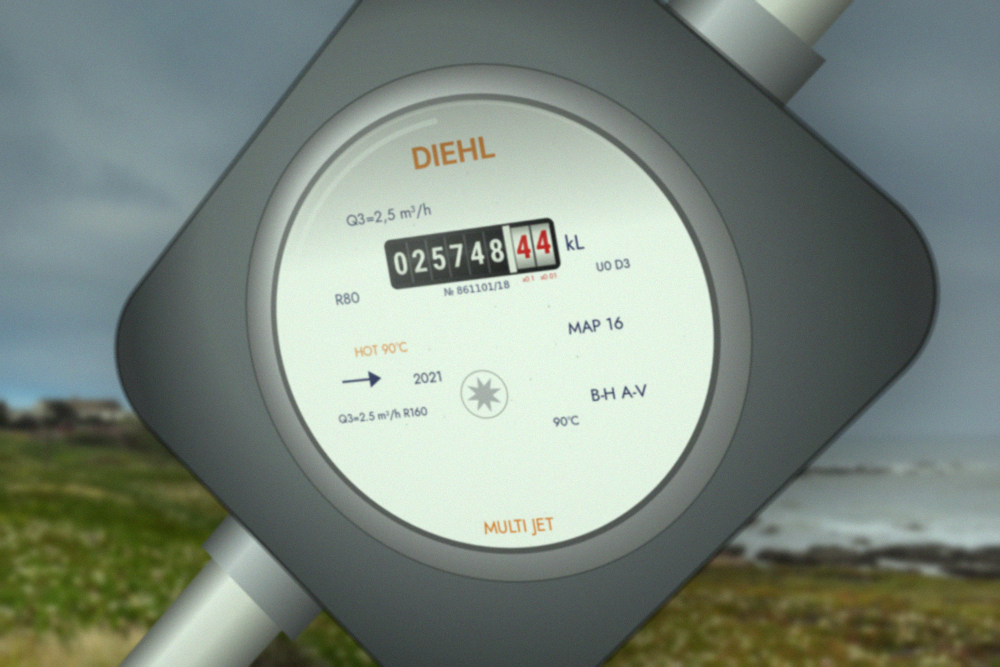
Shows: {"value": 25748.44, "unit": "kL"}
